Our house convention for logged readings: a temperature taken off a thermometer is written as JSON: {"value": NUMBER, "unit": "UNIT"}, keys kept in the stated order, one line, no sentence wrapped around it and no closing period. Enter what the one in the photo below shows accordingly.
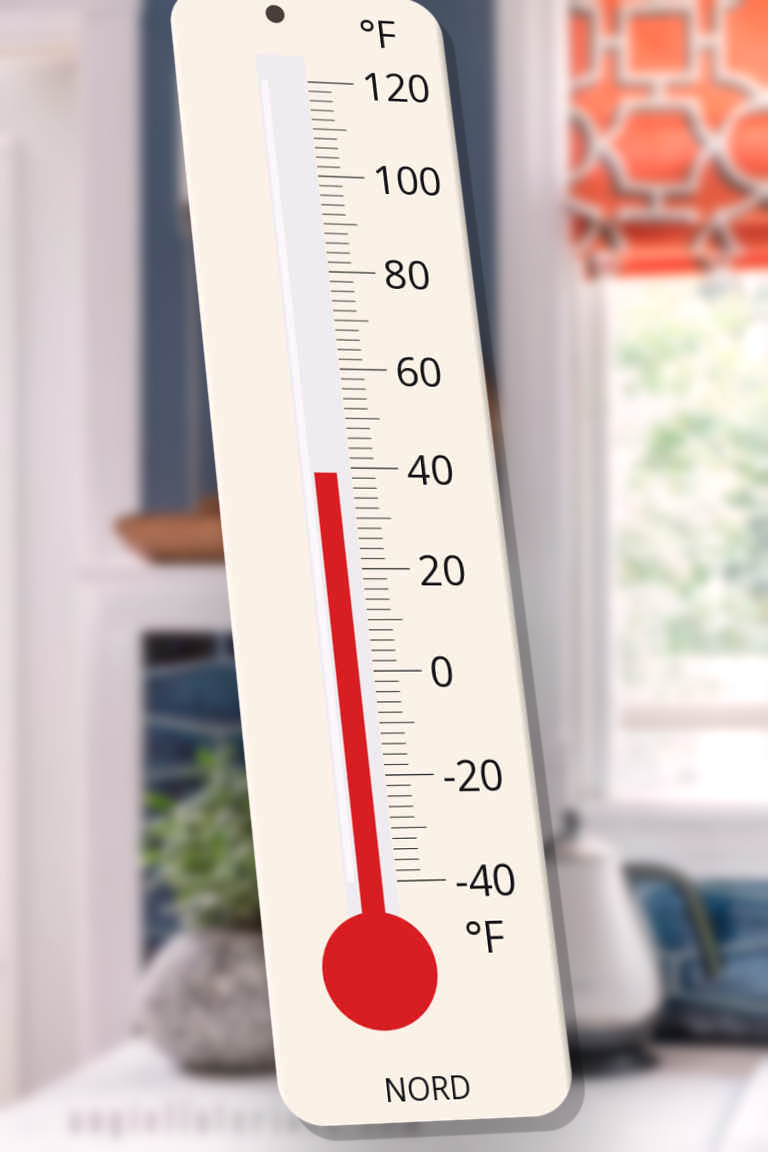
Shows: {"value": 39, "unit": "°F"}
